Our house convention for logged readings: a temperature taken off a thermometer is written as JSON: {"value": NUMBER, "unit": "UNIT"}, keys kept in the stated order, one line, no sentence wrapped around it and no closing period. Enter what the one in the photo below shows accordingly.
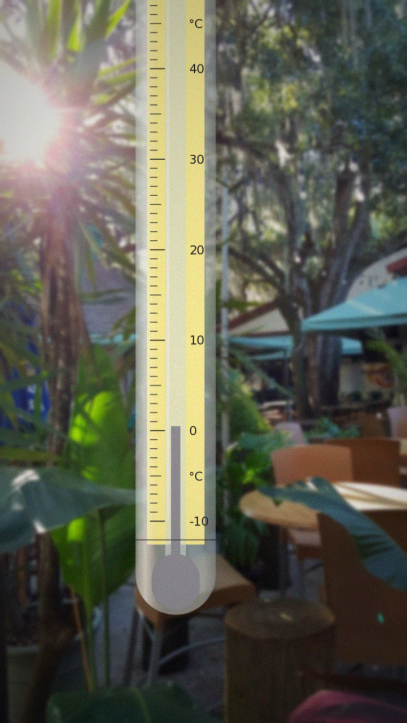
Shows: {"value": 0.5, "unit": "°C"}
